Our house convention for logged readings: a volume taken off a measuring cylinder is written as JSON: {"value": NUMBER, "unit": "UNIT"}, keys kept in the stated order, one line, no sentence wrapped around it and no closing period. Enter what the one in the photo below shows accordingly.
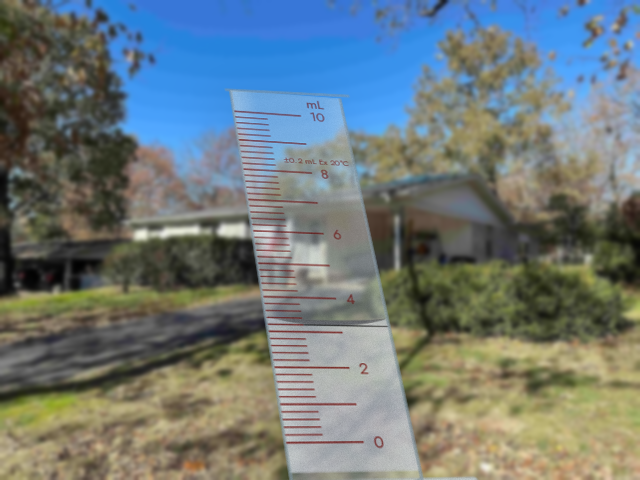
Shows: {"value": 3.2, "unit": "mL"}
